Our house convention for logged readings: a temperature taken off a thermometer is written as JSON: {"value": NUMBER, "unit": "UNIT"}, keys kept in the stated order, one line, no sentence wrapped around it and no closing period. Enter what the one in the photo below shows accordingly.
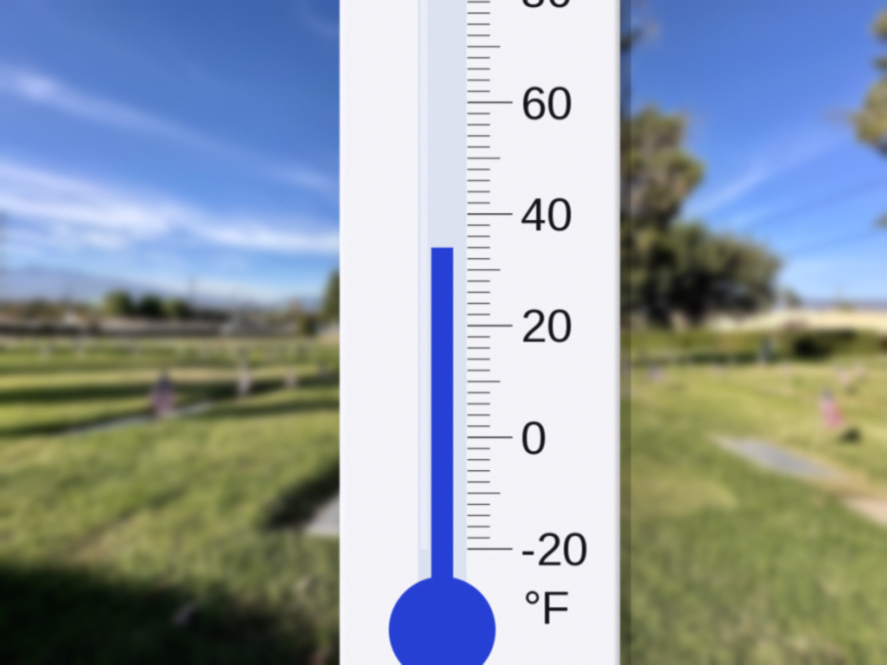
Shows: {"value": 34, "unit": "°F"}
